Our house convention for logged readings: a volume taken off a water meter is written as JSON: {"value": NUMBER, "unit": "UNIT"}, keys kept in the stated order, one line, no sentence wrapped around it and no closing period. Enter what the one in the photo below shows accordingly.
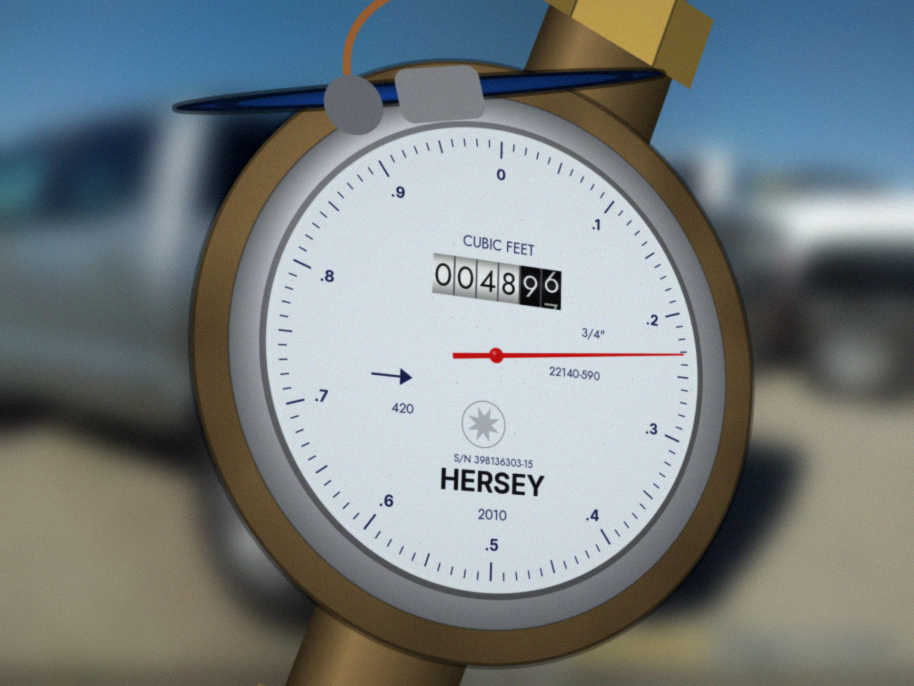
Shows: {"value": 4896.23, "unit": "ft³"}
